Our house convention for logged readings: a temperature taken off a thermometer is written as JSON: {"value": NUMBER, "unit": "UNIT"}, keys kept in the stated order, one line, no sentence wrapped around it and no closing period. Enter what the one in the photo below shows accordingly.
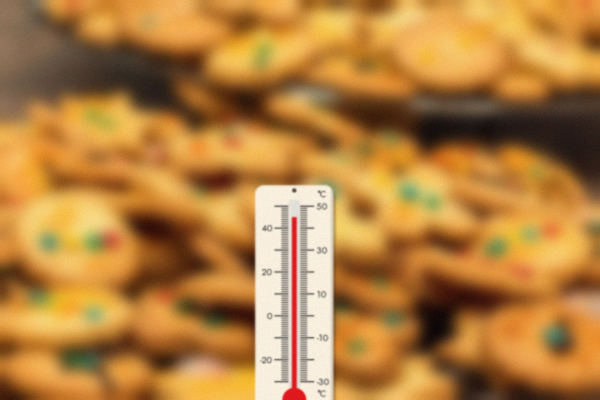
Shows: {"value": 45, "unit": "°C"}
